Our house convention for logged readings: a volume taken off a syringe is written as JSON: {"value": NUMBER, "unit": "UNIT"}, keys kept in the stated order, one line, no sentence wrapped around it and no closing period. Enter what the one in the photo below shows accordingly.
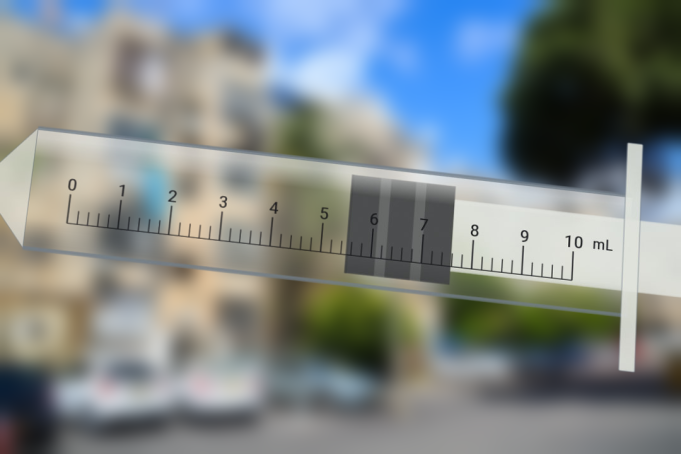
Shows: {"value": 5.5, "unit": "mL"}
